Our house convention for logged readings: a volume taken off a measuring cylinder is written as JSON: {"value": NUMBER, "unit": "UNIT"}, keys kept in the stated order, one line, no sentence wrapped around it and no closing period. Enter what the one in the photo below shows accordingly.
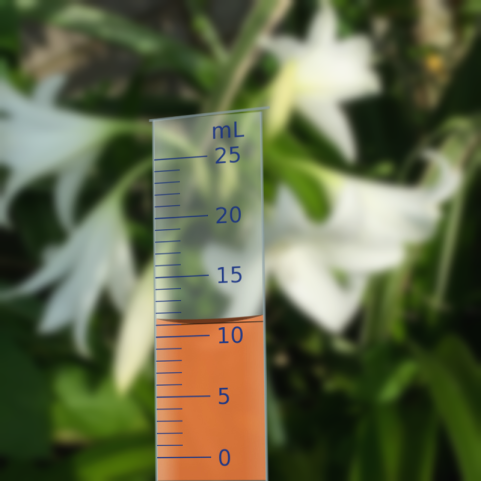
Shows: {"value": 11, "unit": "mL"}
